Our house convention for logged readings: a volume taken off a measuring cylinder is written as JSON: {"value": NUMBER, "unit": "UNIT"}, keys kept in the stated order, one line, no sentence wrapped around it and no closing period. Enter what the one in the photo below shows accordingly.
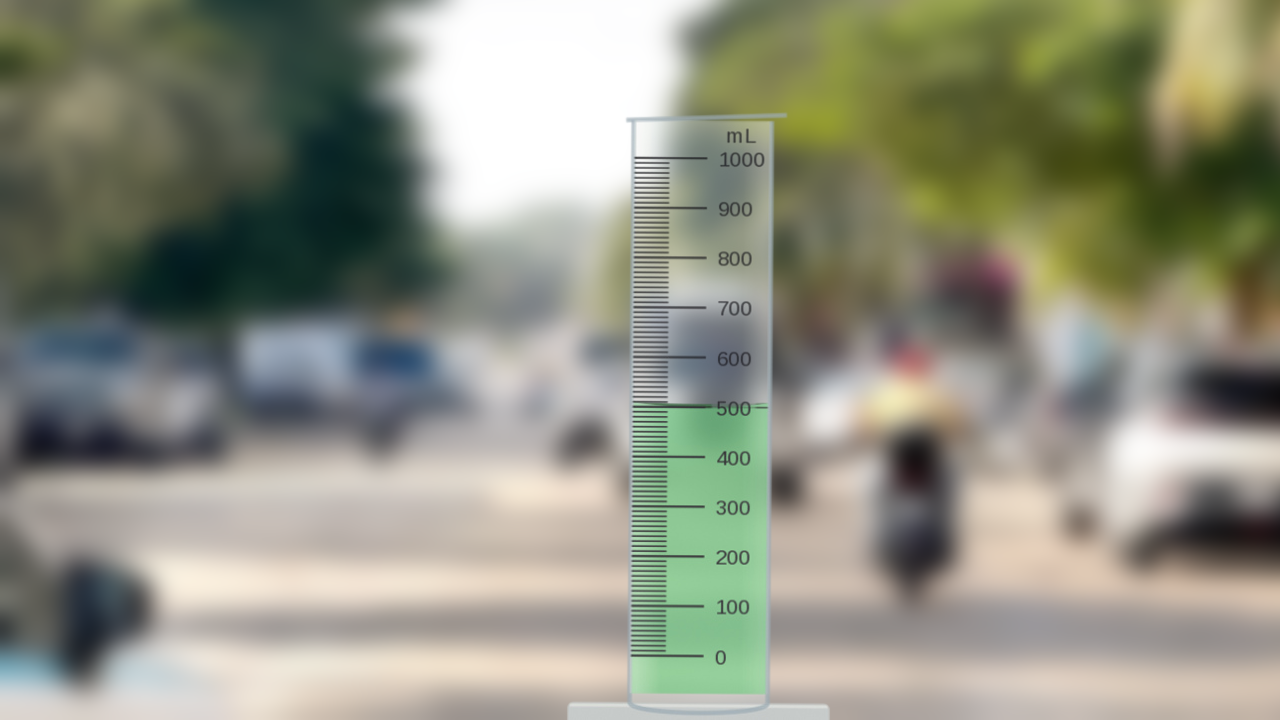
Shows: {"value": 500, "unit": "mL"}
